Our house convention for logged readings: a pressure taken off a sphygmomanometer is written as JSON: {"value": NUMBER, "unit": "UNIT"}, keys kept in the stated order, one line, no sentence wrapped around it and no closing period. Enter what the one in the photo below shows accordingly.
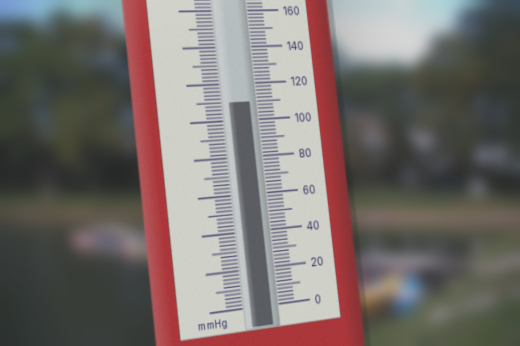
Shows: {"value": 110, "unit": "mmHg"}
